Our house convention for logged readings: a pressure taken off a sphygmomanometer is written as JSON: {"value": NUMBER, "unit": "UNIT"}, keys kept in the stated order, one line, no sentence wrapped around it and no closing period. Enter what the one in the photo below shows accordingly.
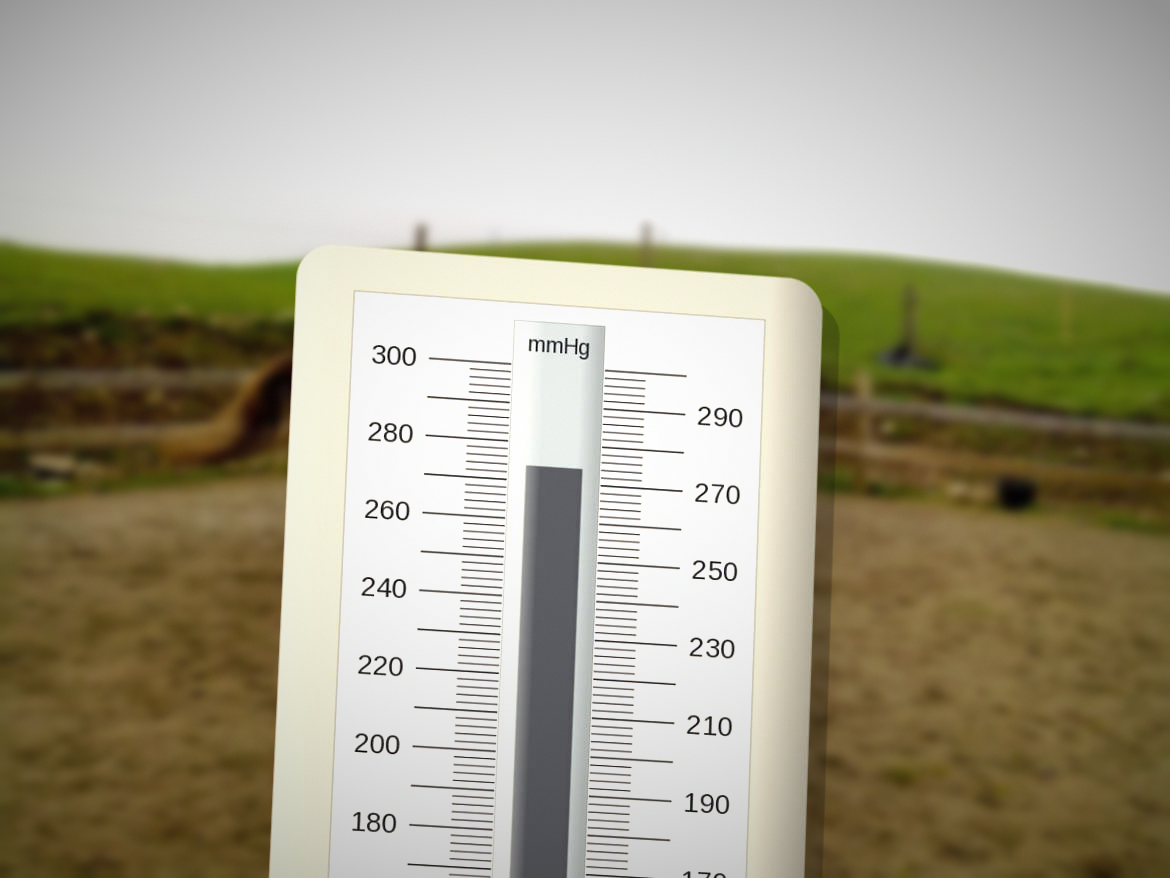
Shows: {"value": 274, "unit": "mmHg"}
